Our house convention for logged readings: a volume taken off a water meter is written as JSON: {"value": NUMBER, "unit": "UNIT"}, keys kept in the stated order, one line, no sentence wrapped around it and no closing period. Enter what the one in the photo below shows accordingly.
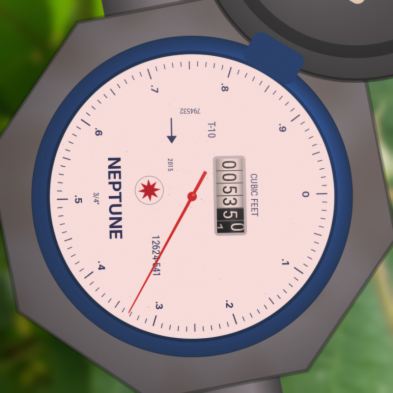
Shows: {"value": 5350.33, "unit": "ft³"}
